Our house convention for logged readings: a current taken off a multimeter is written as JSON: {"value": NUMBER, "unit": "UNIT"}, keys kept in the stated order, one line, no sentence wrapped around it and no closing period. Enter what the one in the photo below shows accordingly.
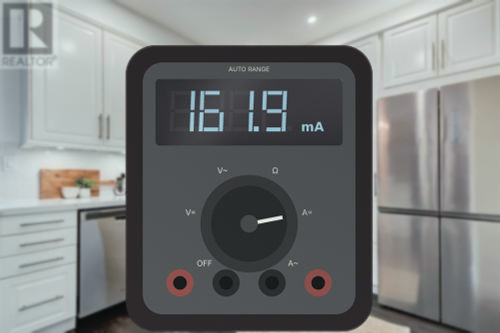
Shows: {"value": 161.9, "unit": "mA"}
